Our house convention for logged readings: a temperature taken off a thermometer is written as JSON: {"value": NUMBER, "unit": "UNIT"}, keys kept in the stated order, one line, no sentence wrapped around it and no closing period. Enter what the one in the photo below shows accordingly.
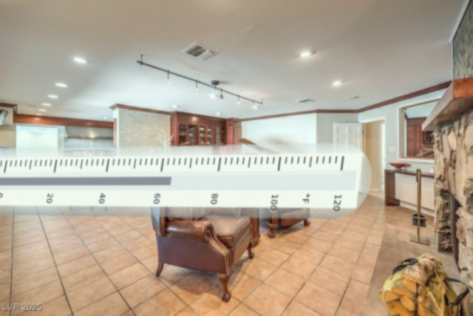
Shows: {"value": 64, "unit": "°F"}
